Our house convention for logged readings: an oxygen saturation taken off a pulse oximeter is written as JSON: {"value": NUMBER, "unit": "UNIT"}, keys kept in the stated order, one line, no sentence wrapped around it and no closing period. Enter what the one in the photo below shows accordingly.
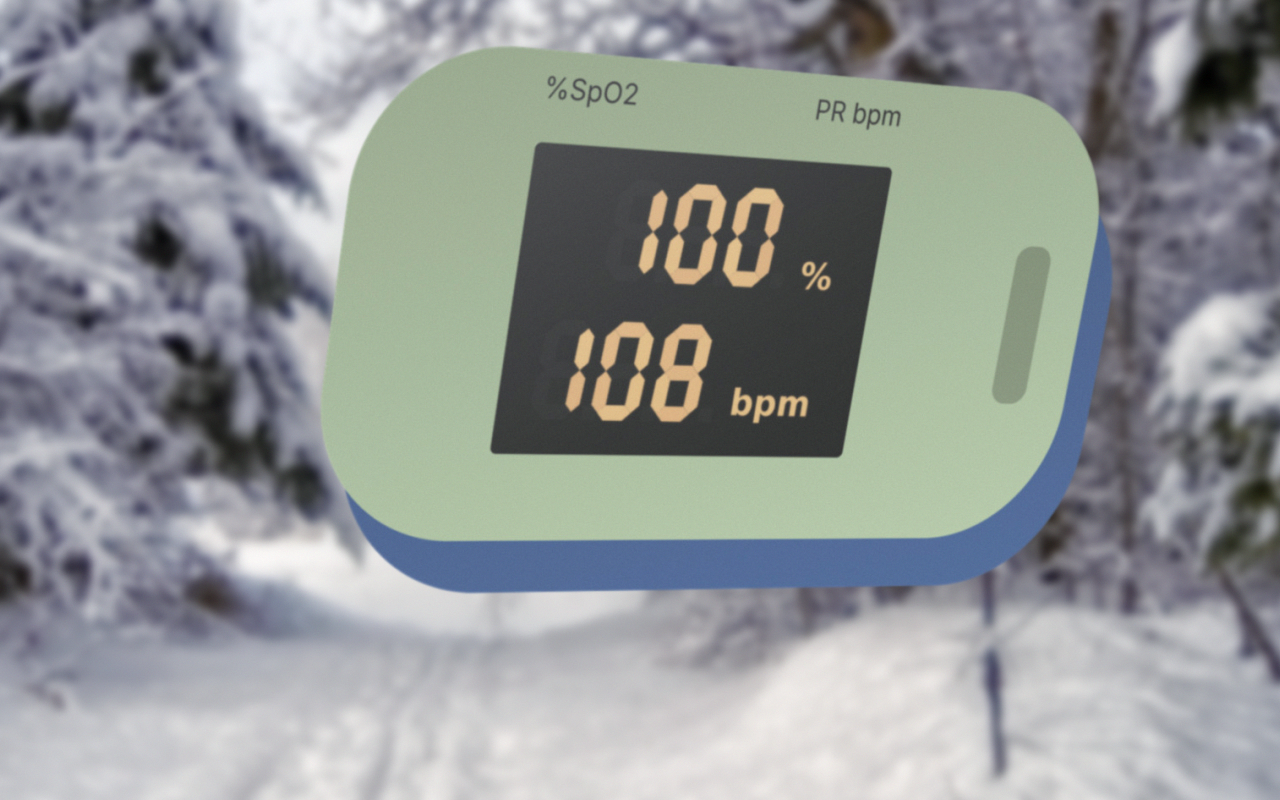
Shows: {"value": 100, "unit": "%"}
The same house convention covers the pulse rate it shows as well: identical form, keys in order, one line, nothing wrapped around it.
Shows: {"value": 108, "unit": "bpm"}
